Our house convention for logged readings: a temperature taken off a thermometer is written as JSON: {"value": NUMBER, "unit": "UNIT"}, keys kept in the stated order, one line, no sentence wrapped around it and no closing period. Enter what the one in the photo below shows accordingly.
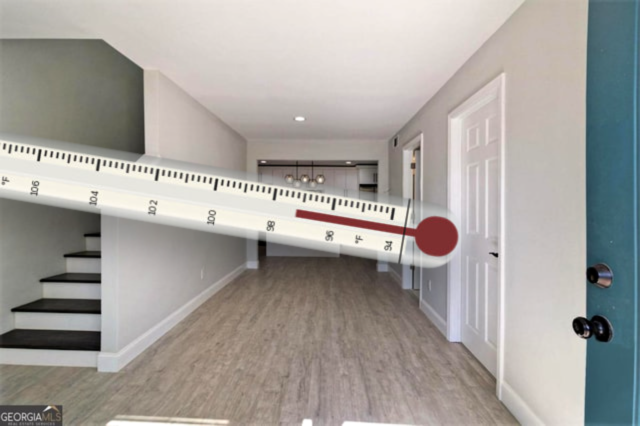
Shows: {"value": 97.2, "unit": "°F"}
